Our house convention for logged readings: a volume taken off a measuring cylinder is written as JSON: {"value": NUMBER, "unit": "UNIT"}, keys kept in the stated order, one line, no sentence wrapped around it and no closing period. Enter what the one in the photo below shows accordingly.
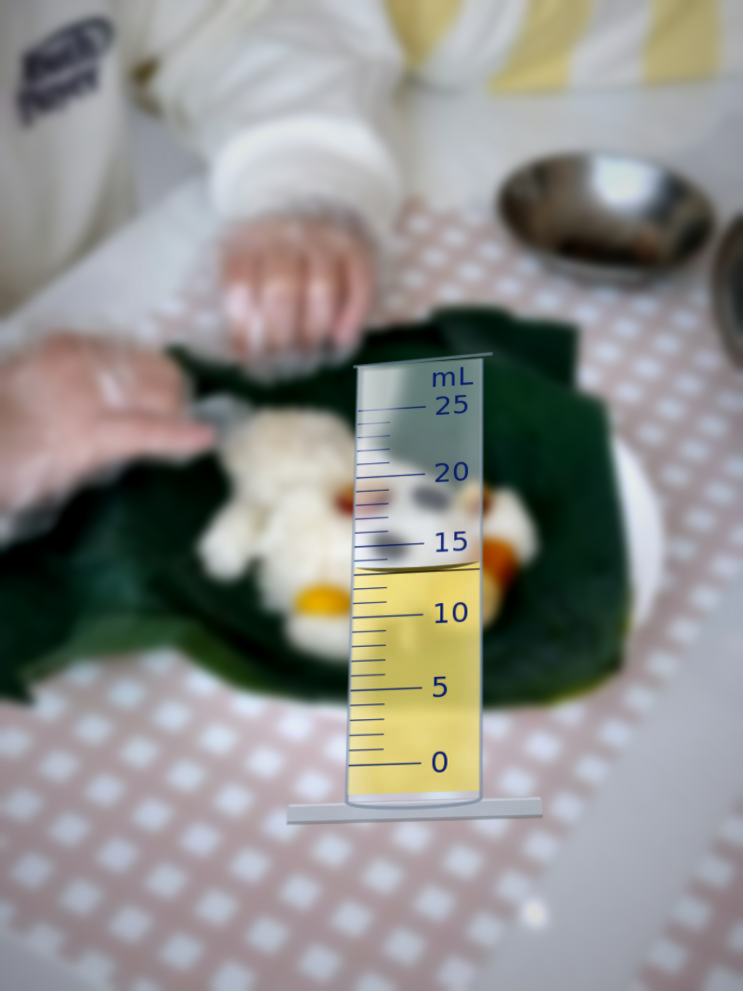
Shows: {"value": 13, "unit": "mL"}
